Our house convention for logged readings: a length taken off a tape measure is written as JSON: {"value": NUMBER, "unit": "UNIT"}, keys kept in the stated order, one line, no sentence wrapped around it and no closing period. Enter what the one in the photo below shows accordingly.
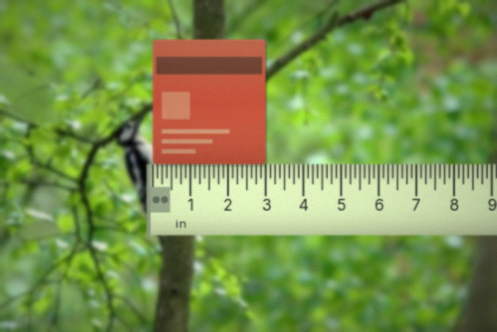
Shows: {"value": 3, "unit": "in"}
